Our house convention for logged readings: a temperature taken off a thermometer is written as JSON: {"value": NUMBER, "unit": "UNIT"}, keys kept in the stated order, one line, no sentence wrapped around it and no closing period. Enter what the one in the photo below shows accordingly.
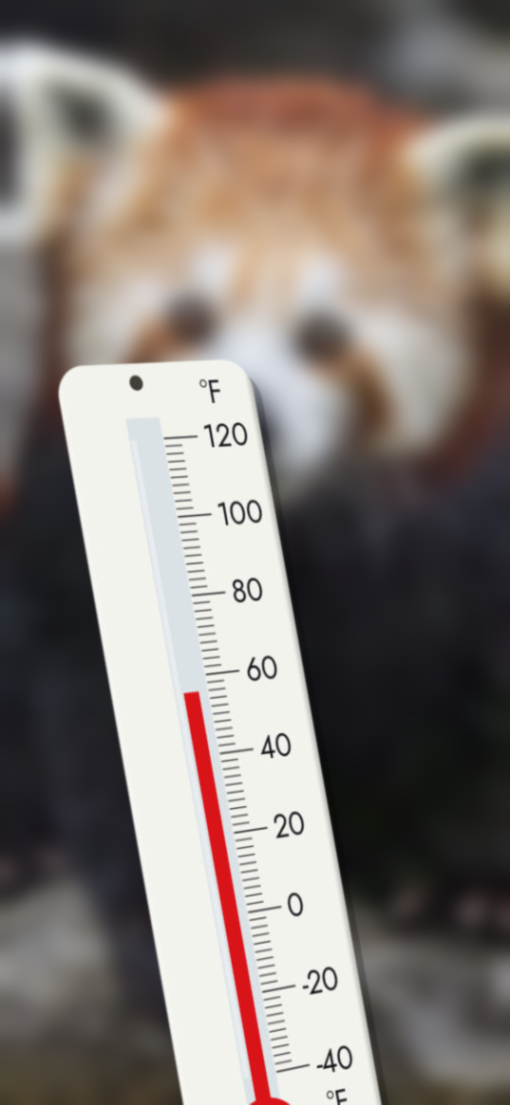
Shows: {"value": 56, "unit": "°F"}
